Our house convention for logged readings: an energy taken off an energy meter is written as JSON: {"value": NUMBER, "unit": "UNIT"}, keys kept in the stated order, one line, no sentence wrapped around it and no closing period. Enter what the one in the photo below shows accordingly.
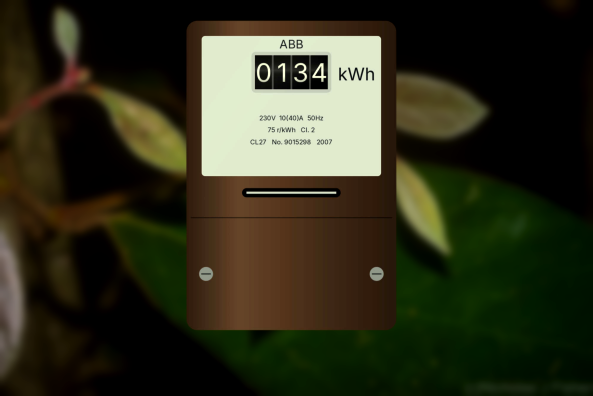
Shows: {"value": 134, "unit": "kWh"}
